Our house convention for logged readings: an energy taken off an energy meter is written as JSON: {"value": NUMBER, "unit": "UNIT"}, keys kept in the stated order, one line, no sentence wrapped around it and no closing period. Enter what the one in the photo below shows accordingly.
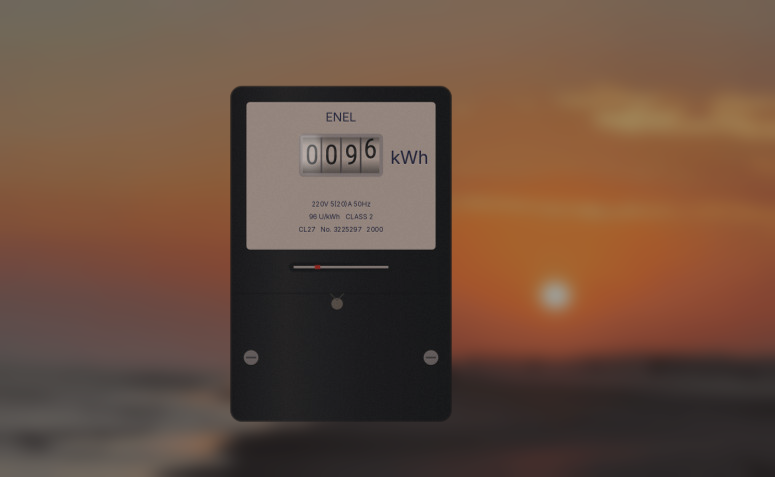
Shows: {"value": 96, "unit": "kWh"}
